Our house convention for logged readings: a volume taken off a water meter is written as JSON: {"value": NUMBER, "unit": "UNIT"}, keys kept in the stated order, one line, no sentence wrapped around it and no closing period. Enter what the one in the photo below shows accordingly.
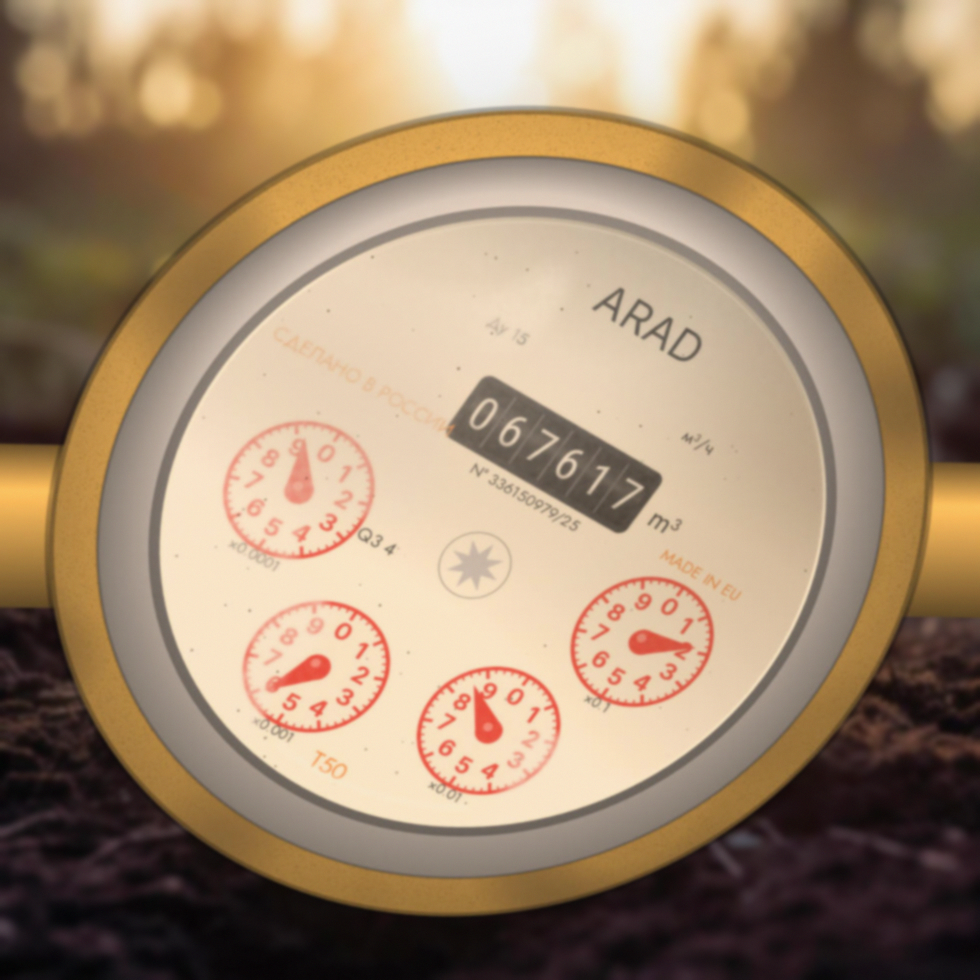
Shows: {"value": 67617.1859, "unit": "m³"}
